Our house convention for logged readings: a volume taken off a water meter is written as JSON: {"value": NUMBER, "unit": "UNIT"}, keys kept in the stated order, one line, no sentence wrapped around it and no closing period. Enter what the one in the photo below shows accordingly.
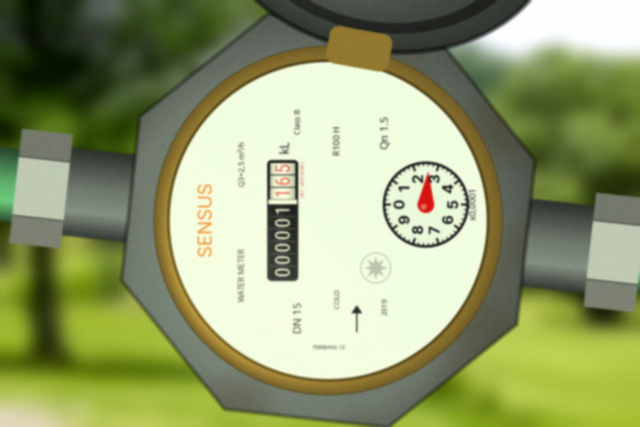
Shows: {"value": 1.1652, "unit": "kL"}
